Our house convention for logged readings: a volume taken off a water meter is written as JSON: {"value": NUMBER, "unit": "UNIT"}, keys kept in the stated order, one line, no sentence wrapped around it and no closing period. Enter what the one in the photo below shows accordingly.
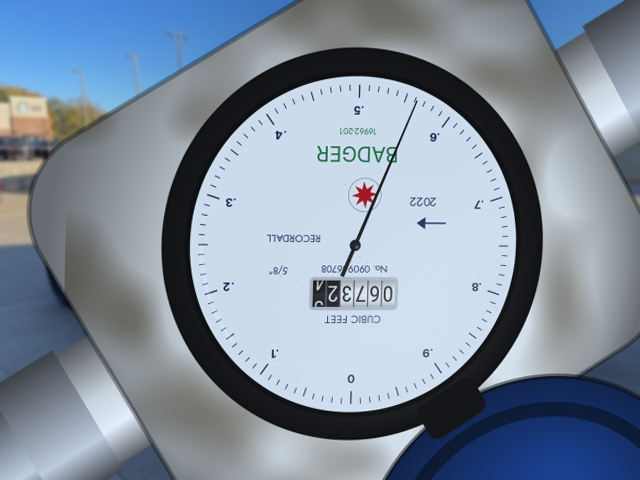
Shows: {"value": 67323.56, "unit": "ft³"}
